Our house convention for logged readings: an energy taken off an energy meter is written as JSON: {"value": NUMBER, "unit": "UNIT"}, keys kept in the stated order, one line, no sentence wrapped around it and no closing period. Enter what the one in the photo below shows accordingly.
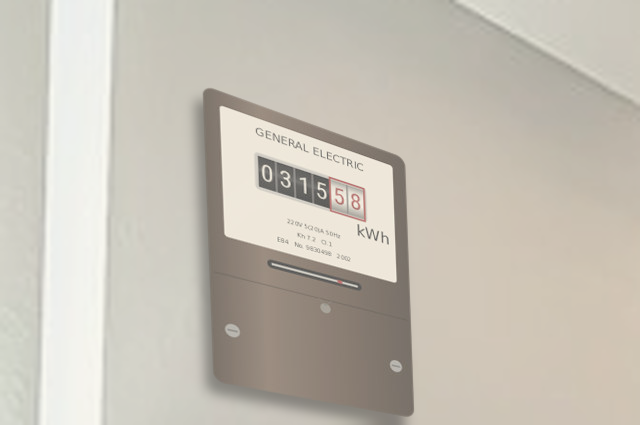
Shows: {"value": 315.58, "unit": "kWh"}
